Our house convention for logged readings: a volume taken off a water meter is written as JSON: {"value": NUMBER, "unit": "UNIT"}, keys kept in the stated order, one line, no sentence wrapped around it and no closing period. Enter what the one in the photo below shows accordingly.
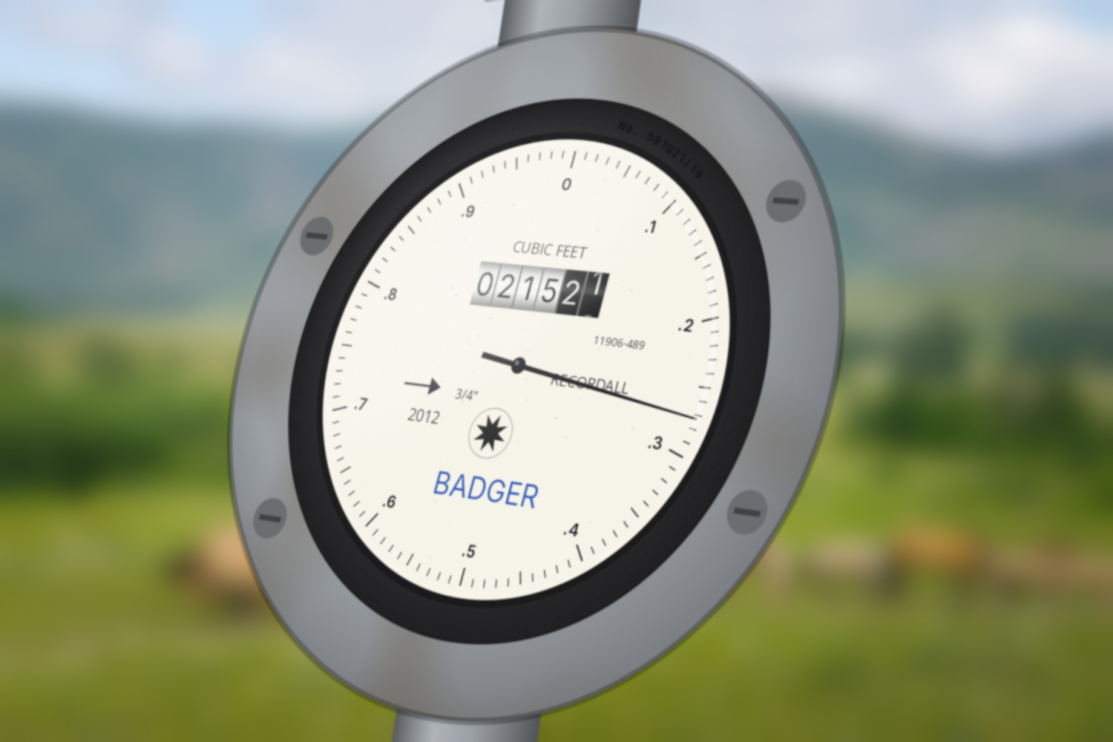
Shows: {"value": 21521.27, "unit": "ft³"}
